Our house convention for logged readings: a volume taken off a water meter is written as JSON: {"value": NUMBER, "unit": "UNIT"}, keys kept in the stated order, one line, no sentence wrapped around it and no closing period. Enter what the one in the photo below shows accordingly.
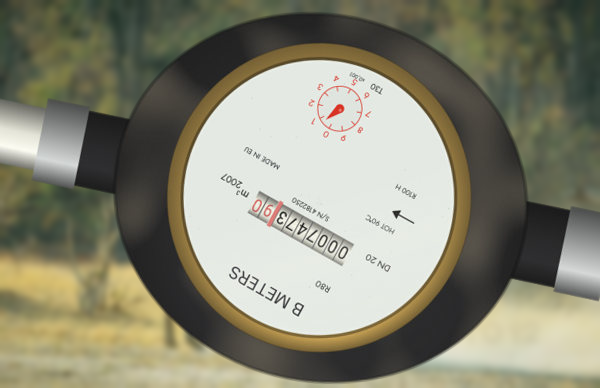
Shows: {"value": 7473.900, "unit": "m³"}
